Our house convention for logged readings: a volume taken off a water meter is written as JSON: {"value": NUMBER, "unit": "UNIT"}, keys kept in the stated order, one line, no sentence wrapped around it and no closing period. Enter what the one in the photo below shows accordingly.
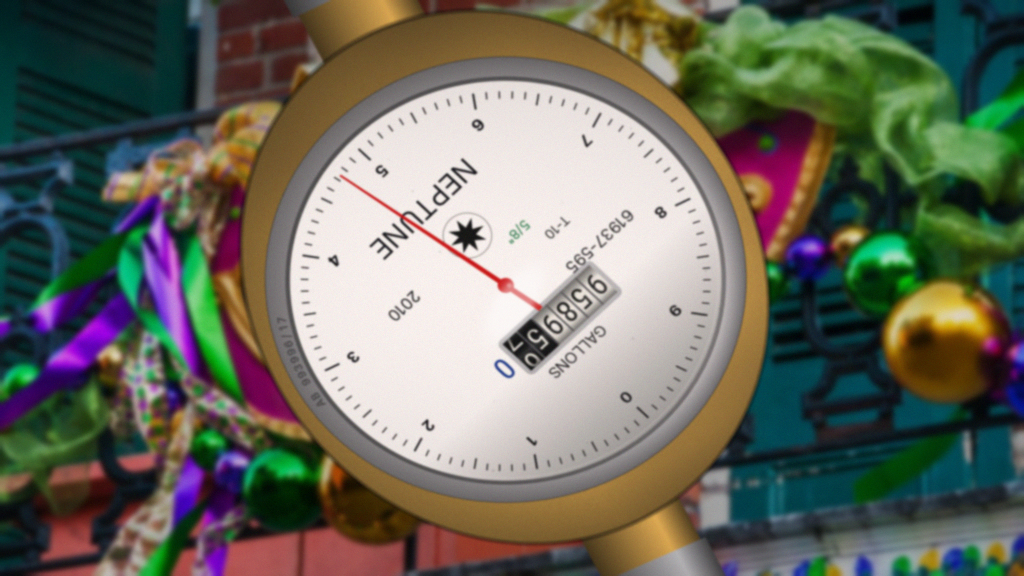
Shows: {"value": 9589564.7, "unit": "gal"}
